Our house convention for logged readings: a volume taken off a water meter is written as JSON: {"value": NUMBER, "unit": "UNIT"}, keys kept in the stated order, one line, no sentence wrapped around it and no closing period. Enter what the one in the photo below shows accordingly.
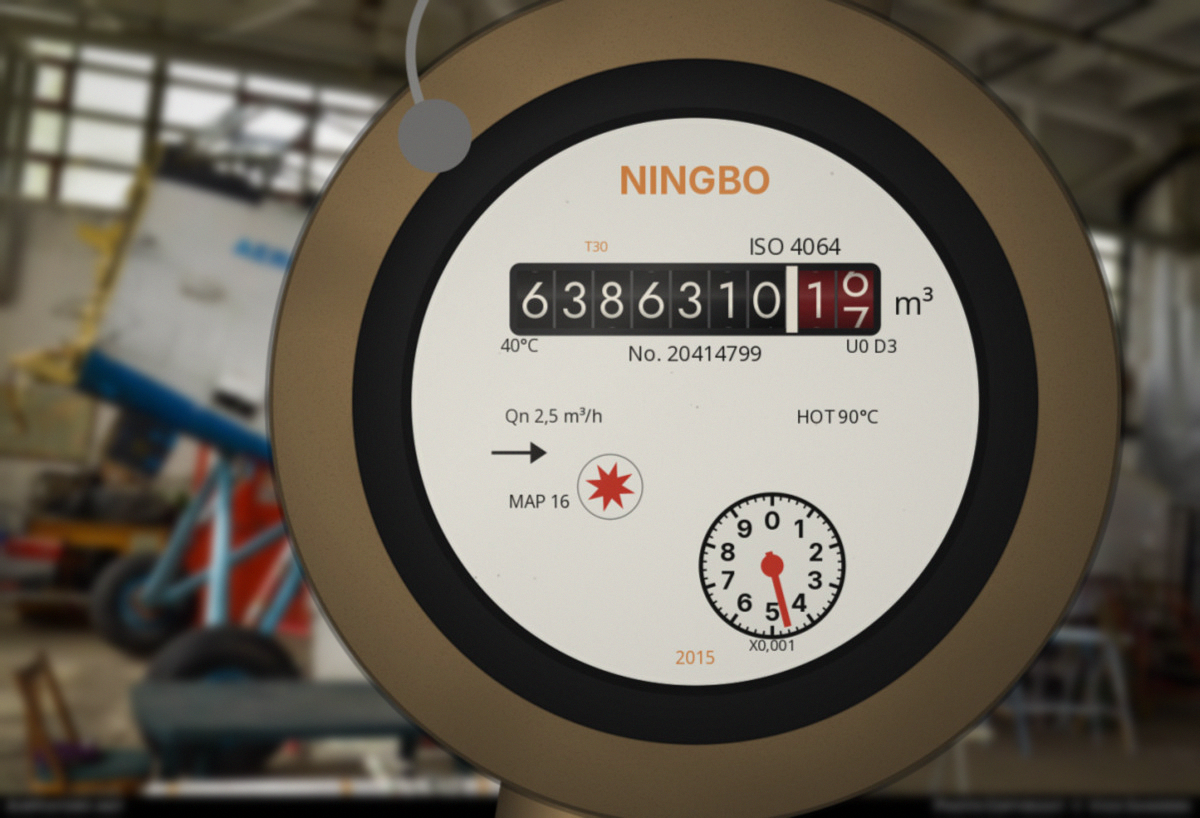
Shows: {"value": 6386310.164, "unit": "m³"}
